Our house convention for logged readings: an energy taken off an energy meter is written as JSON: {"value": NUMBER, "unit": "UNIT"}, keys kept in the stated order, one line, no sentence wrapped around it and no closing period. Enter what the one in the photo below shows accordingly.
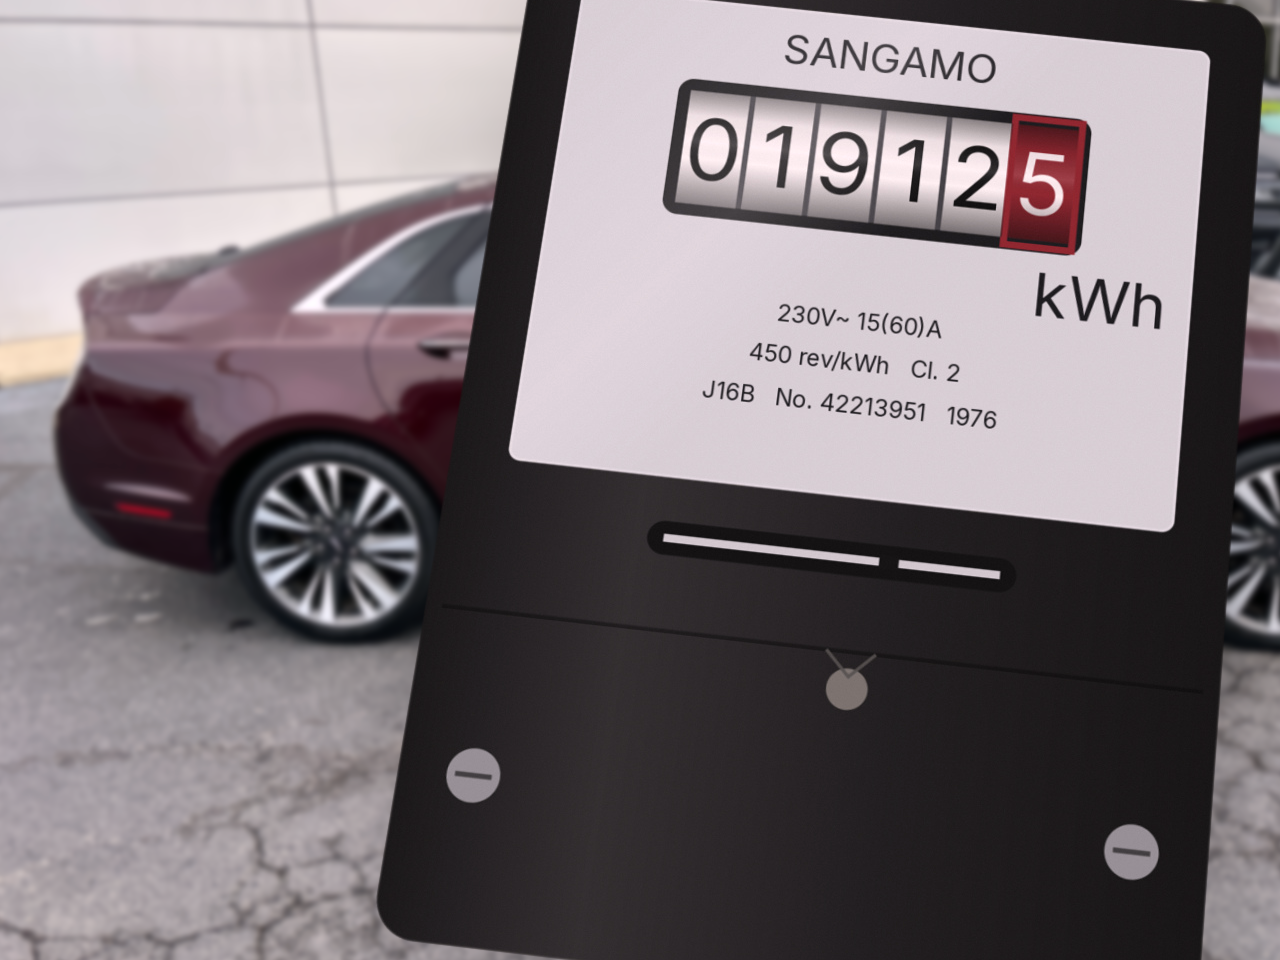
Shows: {"value": 1912.5, "unit": "kWh"}
